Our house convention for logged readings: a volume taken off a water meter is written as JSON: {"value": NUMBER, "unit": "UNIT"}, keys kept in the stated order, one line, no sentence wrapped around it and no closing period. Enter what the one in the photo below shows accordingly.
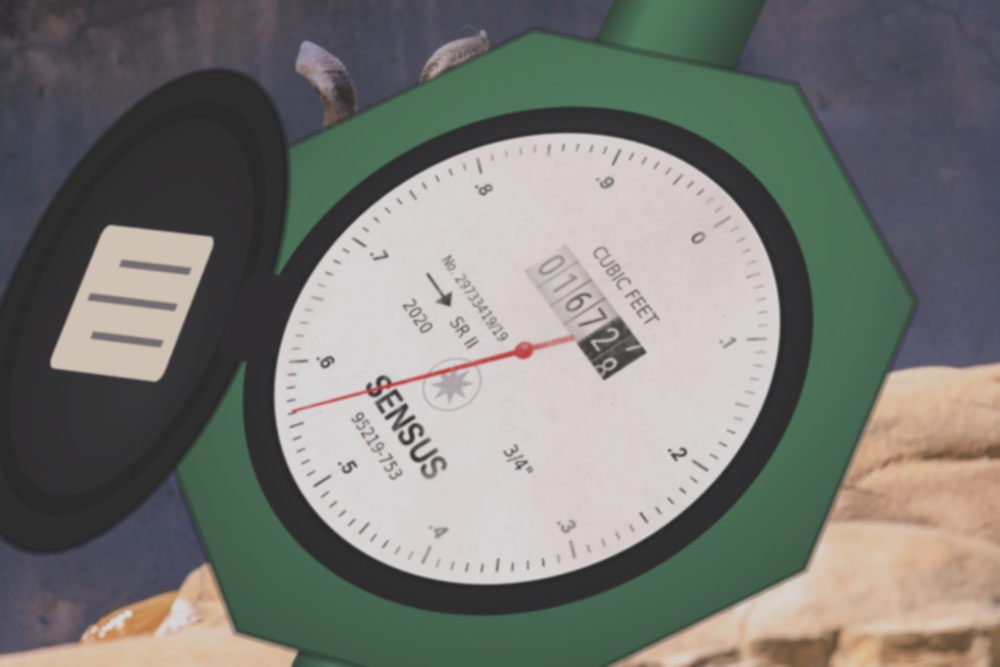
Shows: {"value": 16727.56, "unit": "ft³"}
